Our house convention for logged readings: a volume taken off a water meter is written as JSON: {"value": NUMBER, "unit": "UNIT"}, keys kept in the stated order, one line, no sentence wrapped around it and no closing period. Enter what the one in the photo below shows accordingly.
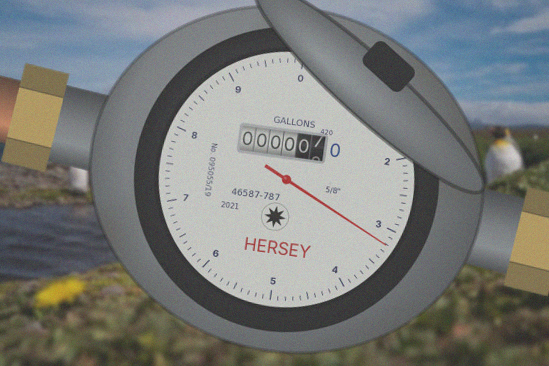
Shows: {"value": 73.2, "unit": "gal"}
